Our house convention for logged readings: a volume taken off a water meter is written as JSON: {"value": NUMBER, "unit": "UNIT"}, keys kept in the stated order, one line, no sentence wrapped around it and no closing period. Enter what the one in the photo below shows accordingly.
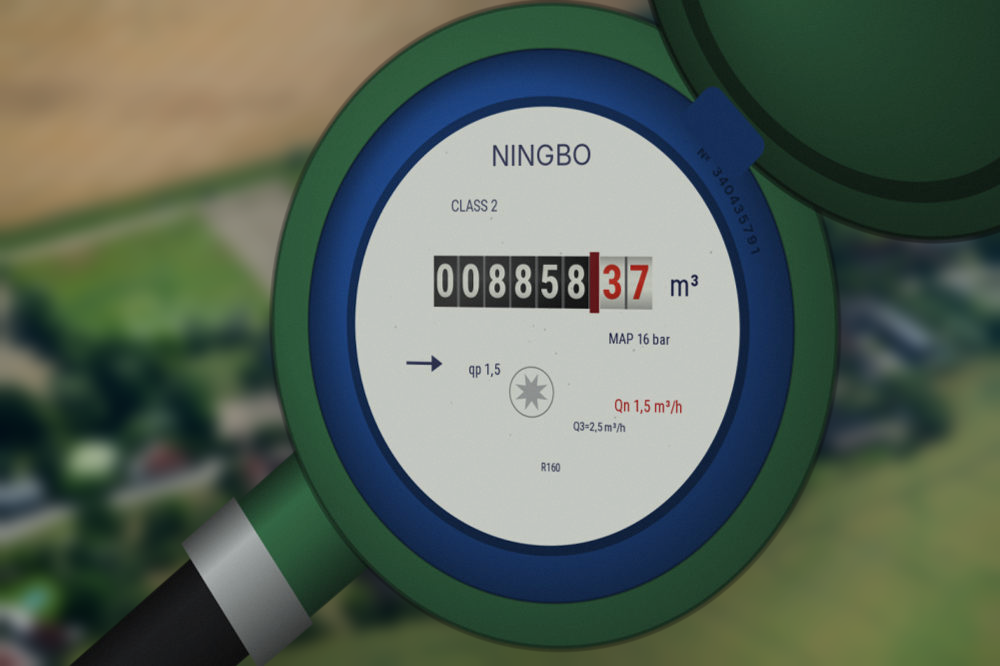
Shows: {"value": 8858.37, "unit": "m³"}
